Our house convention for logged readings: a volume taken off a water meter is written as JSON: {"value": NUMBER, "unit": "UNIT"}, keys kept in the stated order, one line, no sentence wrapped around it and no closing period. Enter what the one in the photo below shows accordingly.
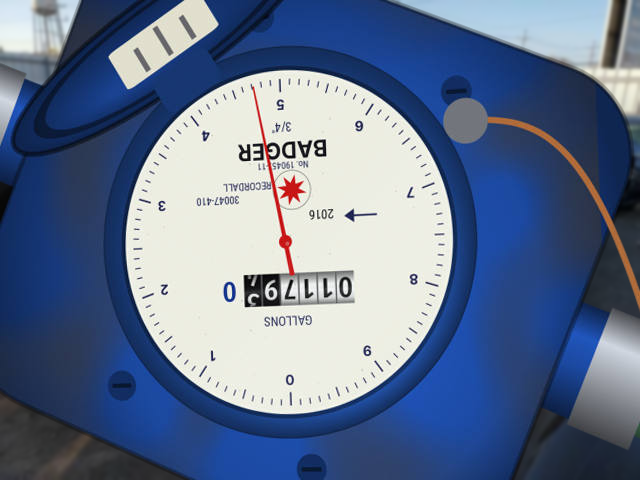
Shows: {"value": 117934.7, "unit": "gal"}
